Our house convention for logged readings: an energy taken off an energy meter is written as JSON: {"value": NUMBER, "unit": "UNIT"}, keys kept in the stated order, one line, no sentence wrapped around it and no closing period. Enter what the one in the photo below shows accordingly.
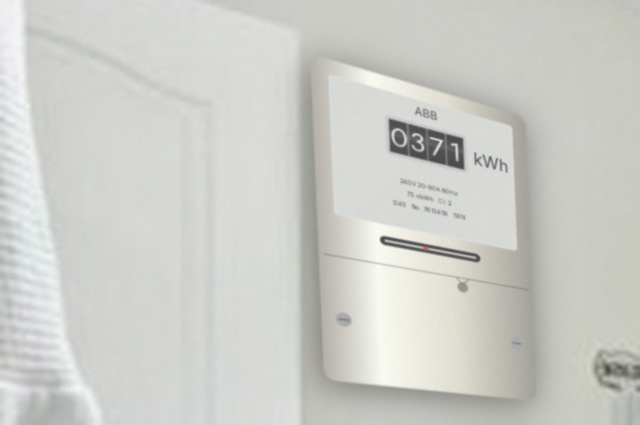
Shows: {"value": 371, "unit": "kWh"}
